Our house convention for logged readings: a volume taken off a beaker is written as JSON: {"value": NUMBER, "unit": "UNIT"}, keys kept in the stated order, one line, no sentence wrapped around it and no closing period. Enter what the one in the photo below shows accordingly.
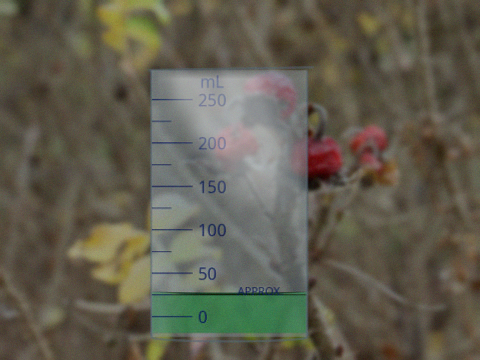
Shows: {"value": 25, "unit": "mL"}
